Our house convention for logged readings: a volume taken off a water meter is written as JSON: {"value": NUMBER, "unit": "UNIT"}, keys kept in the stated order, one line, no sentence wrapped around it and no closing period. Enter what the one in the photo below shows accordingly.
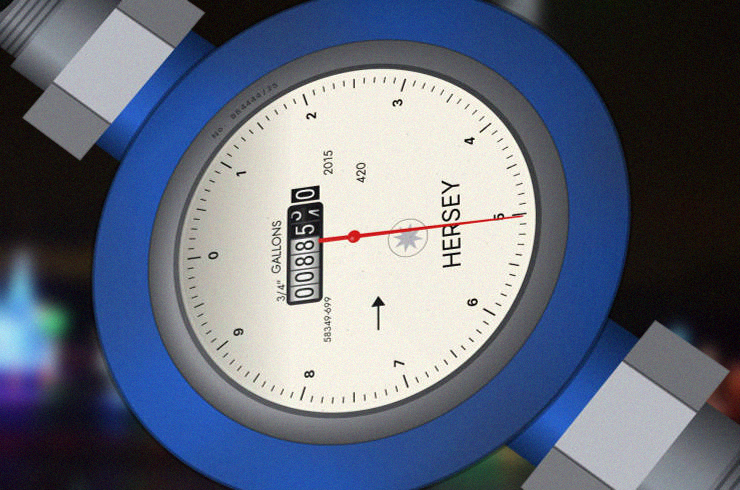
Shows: {"value": 88535.0, "unit": "gal"}
